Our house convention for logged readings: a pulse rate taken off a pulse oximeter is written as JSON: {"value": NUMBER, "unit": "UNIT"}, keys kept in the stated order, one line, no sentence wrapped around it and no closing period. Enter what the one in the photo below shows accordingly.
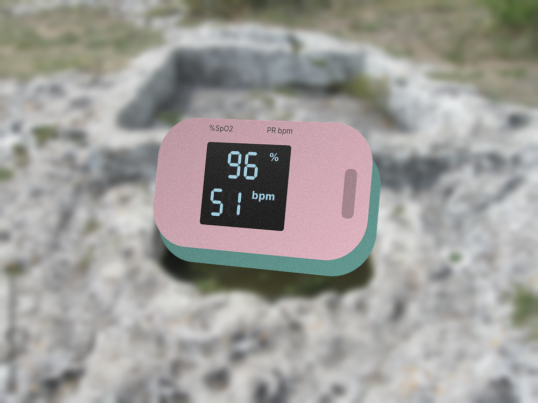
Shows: {"value": 51, "unit": "bpm"}
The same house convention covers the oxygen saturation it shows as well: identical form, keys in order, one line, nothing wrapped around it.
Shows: {"value": 96, "unit": "%"}
